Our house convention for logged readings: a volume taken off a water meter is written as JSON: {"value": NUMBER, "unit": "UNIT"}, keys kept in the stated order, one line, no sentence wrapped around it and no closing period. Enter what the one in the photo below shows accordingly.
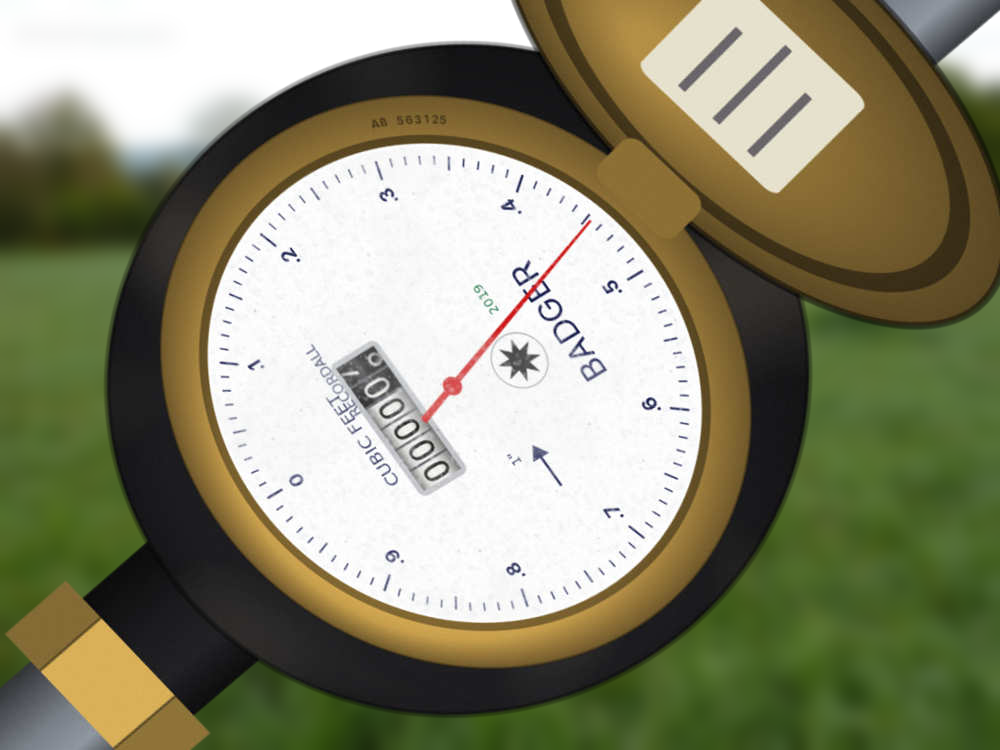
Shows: {"value": 7.45, "unit": "ft³"}
